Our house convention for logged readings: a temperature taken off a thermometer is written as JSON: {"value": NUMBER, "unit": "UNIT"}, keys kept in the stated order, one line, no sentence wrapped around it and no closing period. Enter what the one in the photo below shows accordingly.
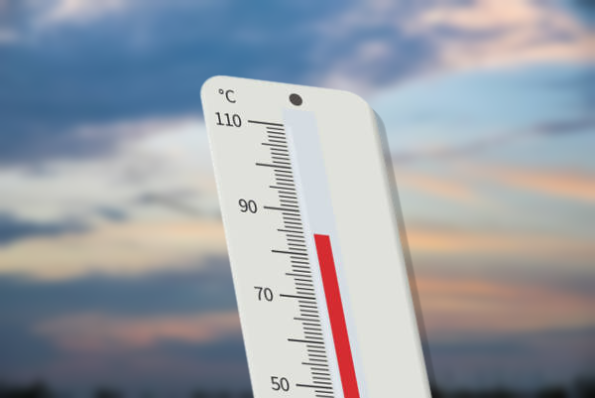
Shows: {"value": 85, "unit": "°C"}
